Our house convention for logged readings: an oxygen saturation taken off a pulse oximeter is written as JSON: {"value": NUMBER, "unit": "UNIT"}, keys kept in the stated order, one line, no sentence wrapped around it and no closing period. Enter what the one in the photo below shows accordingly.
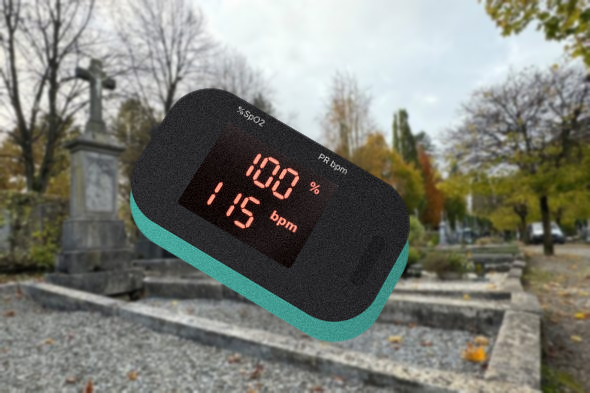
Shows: {"value": 100, "unit": "%"}
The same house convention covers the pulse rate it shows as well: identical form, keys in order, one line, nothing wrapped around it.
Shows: {"value": 115, "unit": "bpm"}
